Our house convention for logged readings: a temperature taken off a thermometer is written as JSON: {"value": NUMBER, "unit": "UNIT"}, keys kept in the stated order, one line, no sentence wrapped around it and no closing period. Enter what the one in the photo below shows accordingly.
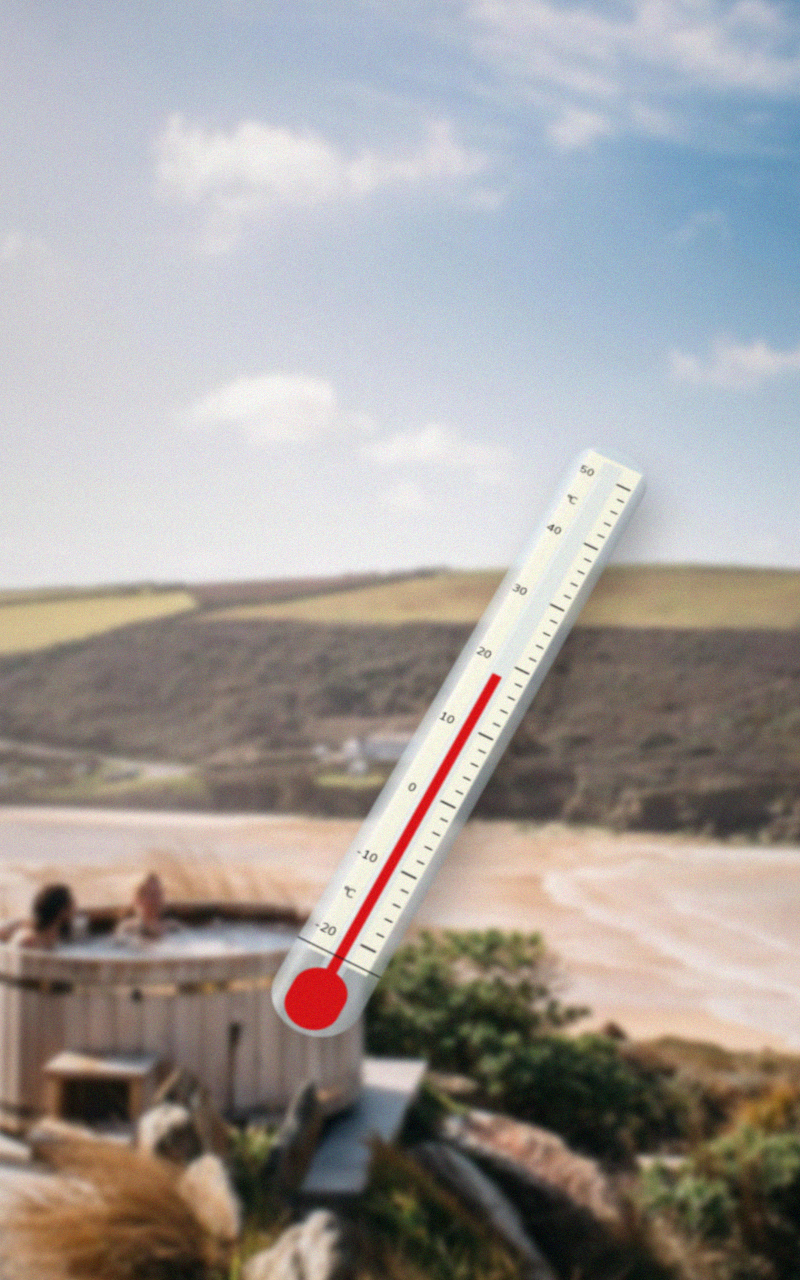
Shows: {"value": 18, "unit": "°C"}
